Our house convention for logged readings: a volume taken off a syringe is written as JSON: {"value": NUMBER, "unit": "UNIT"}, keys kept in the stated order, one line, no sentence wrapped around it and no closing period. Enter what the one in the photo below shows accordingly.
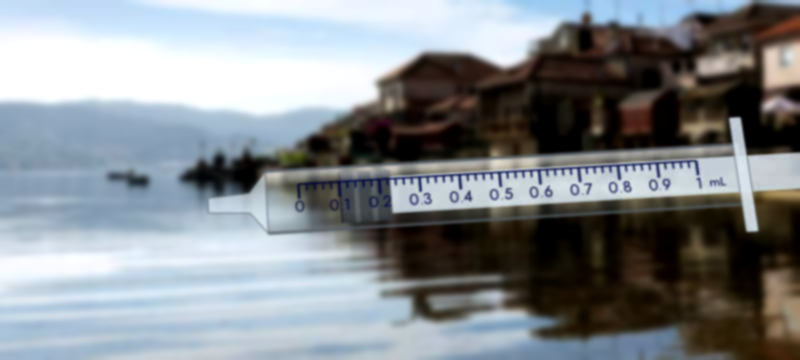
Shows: {"value": 0.1, "unit": "mL"}
